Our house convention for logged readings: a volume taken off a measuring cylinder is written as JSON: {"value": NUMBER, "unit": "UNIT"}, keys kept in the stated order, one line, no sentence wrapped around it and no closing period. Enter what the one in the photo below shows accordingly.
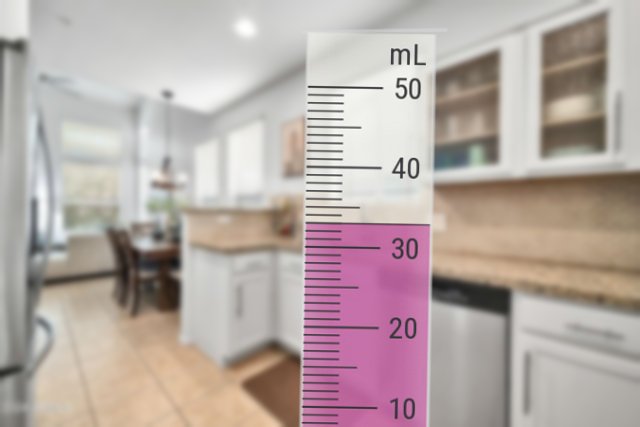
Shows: {"value": 33, "unit": "mL"}
